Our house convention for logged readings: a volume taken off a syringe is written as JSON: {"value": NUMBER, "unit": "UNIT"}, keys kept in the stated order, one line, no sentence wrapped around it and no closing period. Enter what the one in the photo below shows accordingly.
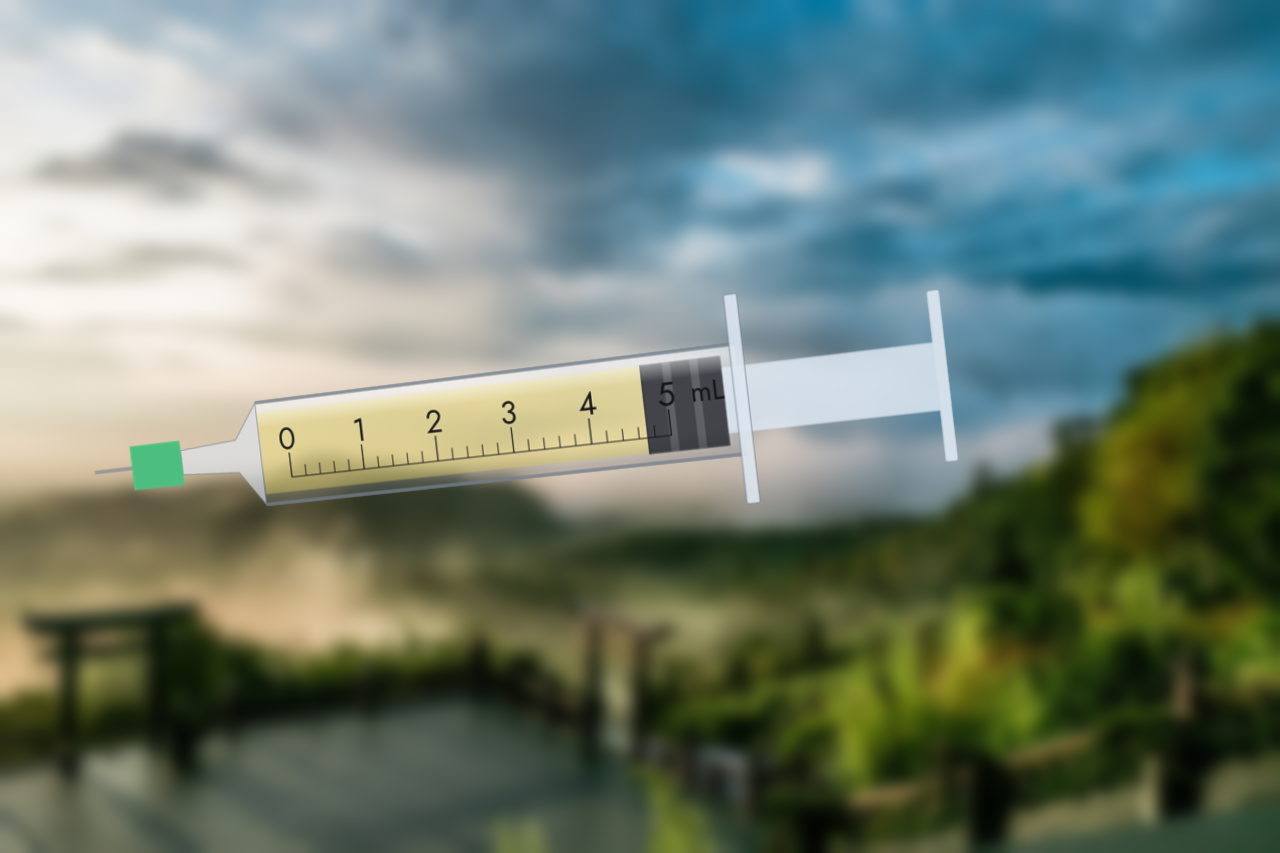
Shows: {"value": 4.7, "unit": "mL"}
